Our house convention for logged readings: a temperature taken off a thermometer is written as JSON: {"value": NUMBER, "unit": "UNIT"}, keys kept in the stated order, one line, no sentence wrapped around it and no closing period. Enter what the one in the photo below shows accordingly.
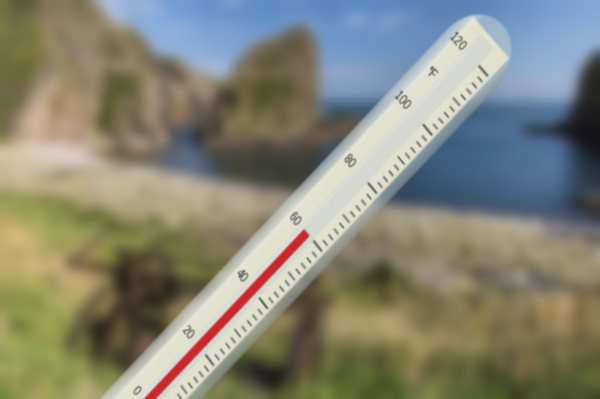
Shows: {"value": 60, "unit": "°F"}
